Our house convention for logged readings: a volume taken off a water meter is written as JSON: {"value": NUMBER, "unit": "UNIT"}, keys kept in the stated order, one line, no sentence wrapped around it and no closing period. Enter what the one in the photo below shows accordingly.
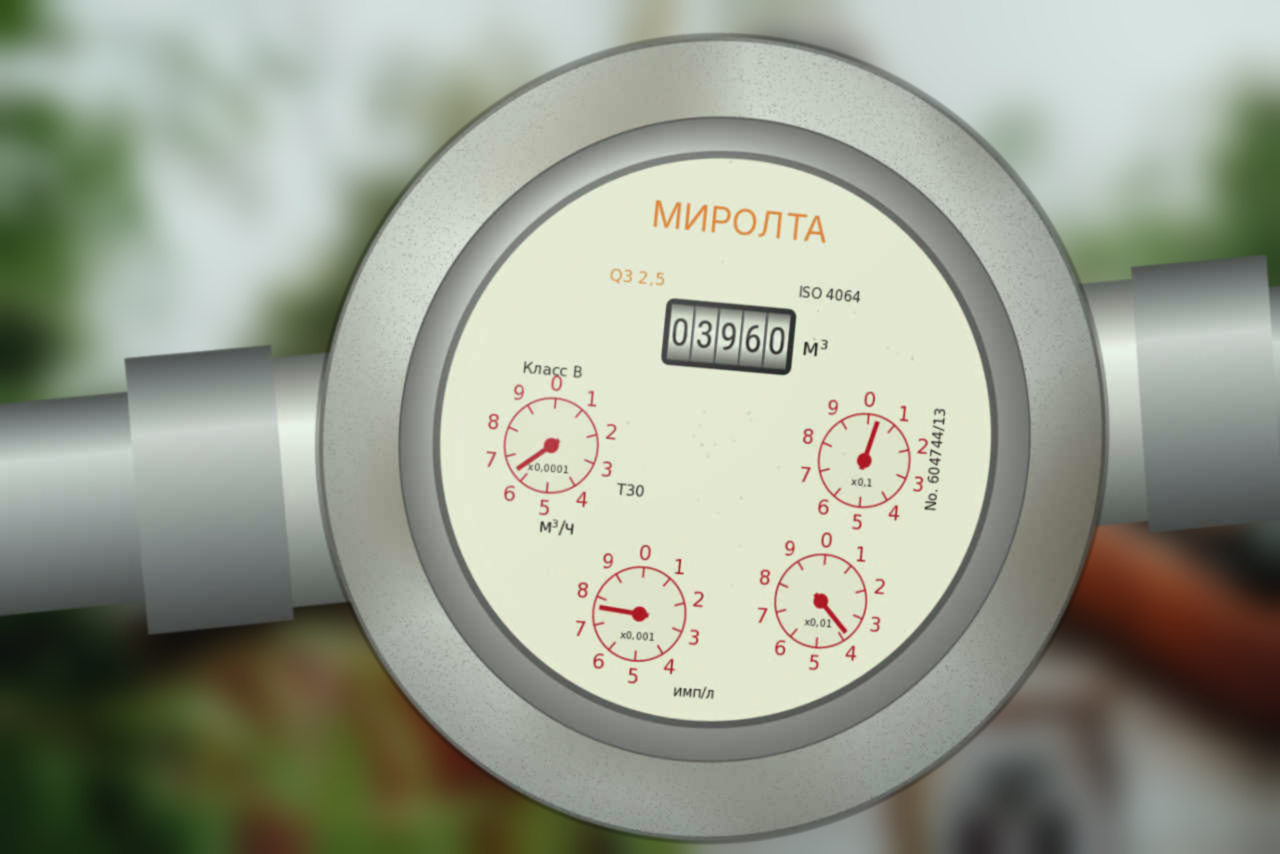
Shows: {"value": 3960.0376, "unit": "m³"}
